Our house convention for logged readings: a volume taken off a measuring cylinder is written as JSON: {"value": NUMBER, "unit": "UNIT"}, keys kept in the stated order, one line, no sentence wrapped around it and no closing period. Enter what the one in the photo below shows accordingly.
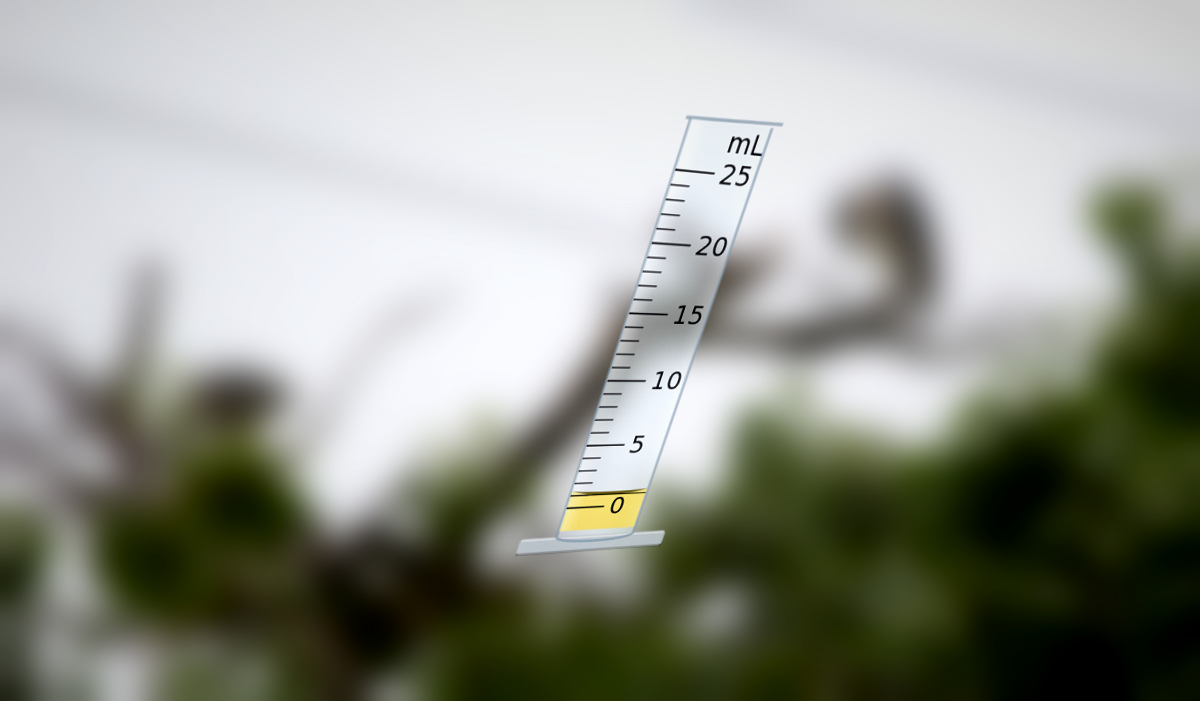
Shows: {"value": 1, "unit": "mL"}
